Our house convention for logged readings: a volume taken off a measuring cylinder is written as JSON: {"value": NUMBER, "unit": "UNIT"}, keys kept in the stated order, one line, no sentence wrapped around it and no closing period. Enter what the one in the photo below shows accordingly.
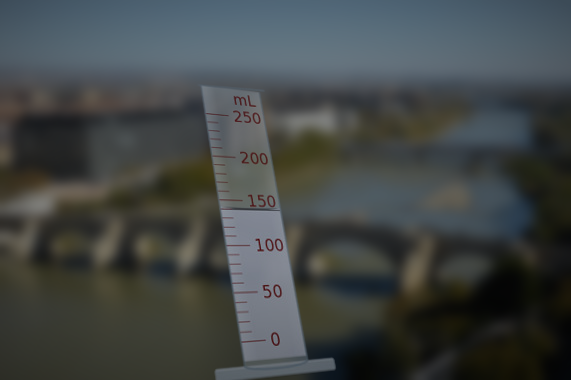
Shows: {"value": 140, "unit": "mL"}
